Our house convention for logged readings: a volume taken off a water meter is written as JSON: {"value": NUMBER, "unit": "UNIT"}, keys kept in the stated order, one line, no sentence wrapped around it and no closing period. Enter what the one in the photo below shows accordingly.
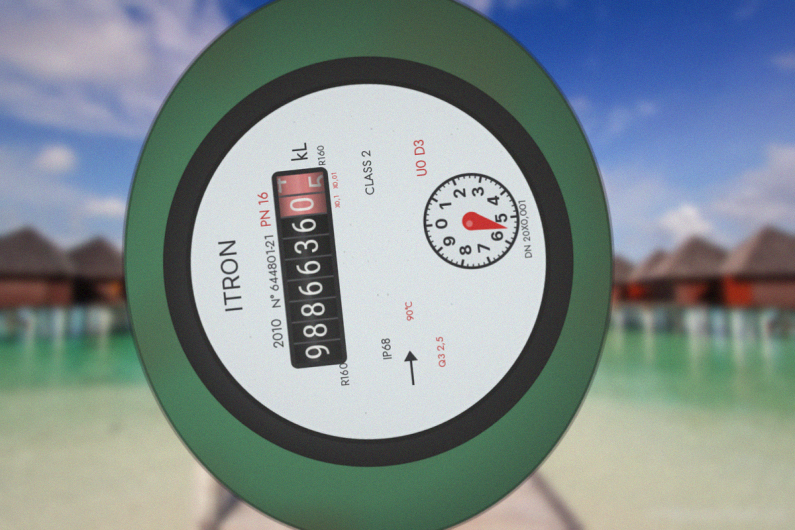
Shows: {"value": 9886636.045, "unit": "kL"}
